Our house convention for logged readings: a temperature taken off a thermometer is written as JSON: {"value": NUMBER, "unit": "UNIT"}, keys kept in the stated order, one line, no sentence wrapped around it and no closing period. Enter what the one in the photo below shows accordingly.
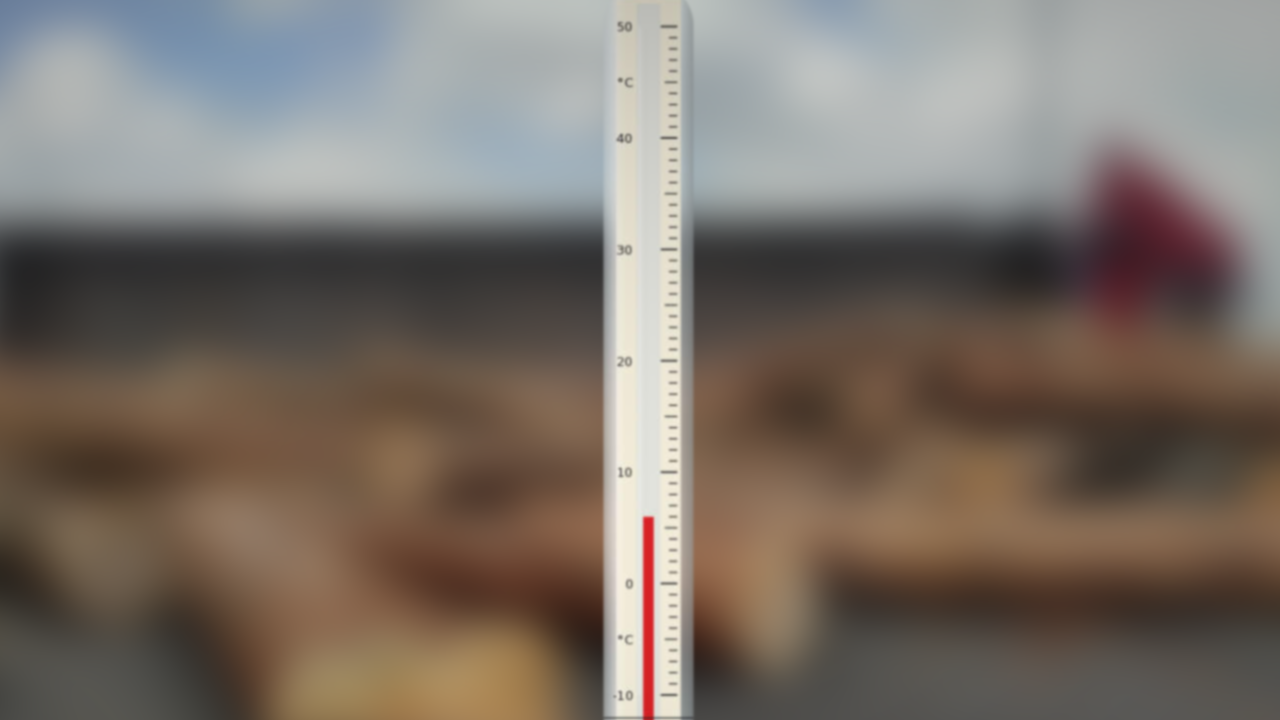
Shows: {"value": 6, "unit": "°C"}
